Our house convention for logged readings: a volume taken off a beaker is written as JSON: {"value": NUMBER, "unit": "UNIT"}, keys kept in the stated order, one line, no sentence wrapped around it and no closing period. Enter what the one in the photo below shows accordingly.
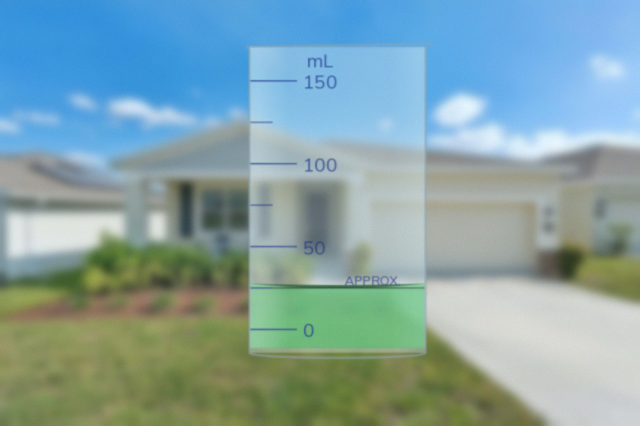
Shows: {"value": 25, "unit": "mL"}
